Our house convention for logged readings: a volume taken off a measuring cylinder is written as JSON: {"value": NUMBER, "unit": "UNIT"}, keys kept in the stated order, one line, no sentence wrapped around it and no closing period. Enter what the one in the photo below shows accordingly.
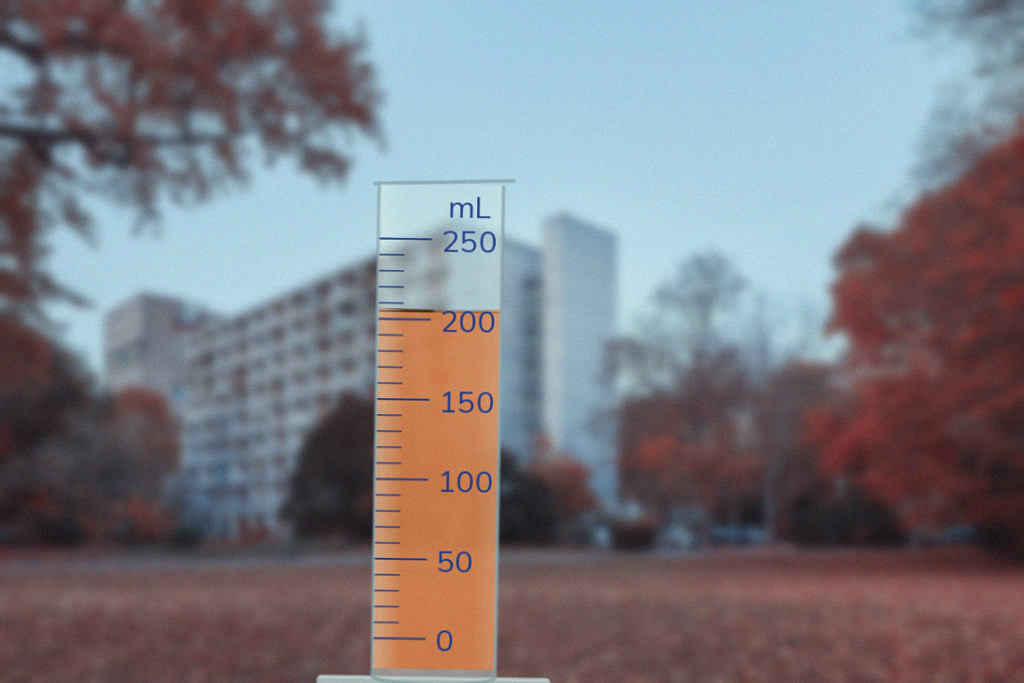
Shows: {"value": 205, "unit": "mL"}
